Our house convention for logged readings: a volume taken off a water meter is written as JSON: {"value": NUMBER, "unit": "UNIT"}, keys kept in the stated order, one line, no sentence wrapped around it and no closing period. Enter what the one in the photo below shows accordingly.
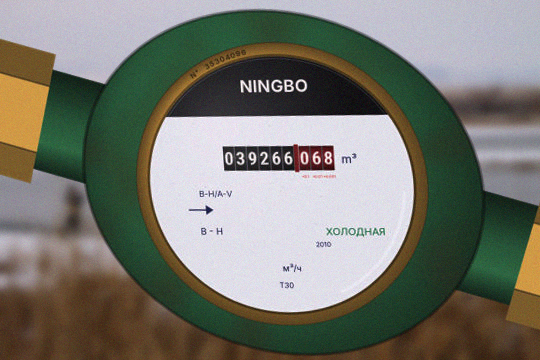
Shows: {"value": 39266.068, "unit": "m³"}
